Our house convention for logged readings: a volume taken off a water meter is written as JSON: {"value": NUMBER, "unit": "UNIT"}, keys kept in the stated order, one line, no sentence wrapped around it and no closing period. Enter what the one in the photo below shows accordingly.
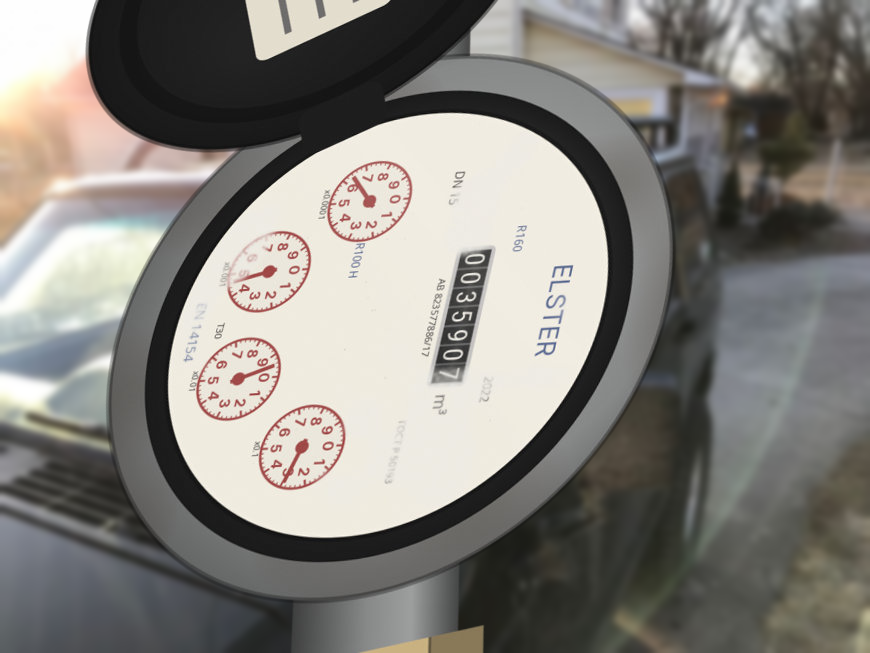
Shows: {"value": 35907.2946, "unit": "m³"}
